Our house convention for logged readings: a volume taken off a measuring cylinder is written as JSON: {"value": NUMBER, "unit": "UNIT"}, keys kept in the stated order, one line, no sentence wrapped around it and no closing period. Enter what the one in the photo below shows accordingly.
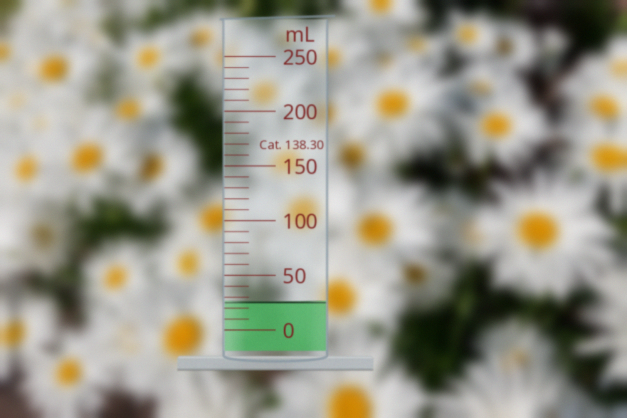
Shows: {"value": 25, "unit": "mL"}
